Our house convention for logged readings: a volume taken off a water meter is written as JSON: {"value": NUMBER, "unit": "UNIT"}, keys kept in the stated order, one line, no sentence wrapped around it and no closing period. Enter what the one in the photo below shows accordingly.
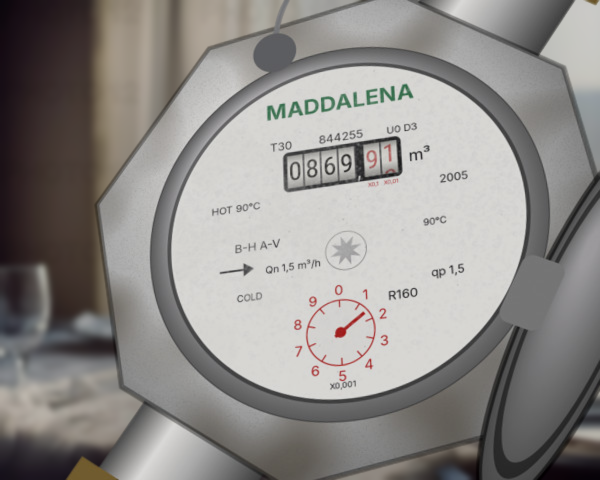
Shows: {"value": 869.911, "unit": "m³"}
